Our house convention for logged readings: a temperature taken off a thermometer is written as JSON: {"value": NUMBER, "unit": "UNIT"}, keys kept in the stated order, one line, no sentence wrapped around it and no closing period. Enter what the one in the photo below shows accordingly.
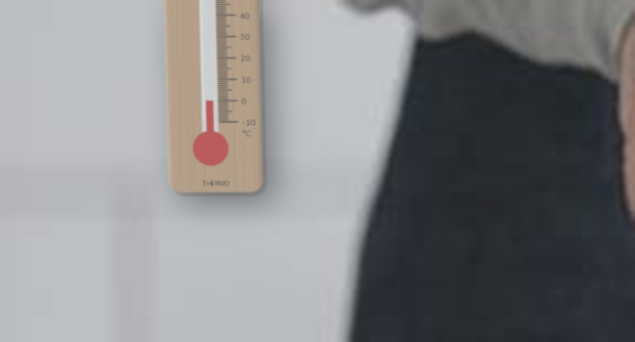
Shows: {"value": 0, "unit": "°C"}
